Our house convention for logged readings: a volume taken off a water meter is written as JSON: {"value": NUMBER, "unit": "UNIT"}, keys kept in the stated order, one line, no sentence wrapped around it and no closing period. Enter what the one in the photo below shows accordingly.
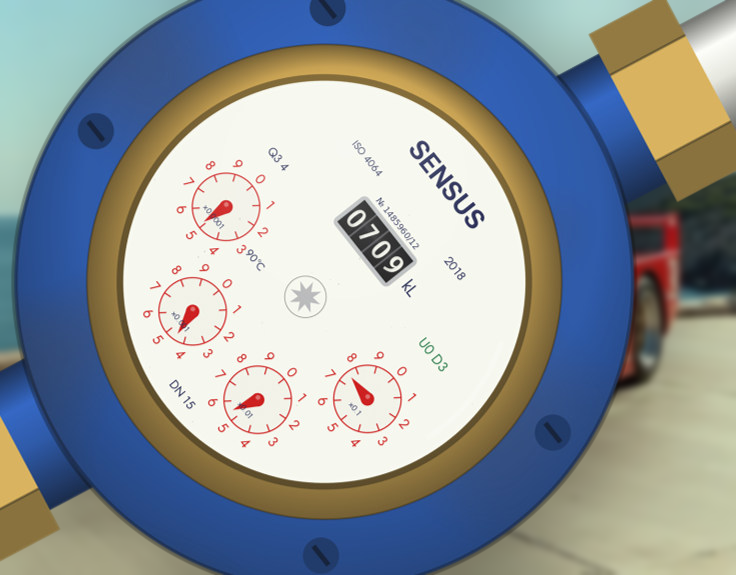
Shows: {"value": 709.7545, "unit": "kL"}
